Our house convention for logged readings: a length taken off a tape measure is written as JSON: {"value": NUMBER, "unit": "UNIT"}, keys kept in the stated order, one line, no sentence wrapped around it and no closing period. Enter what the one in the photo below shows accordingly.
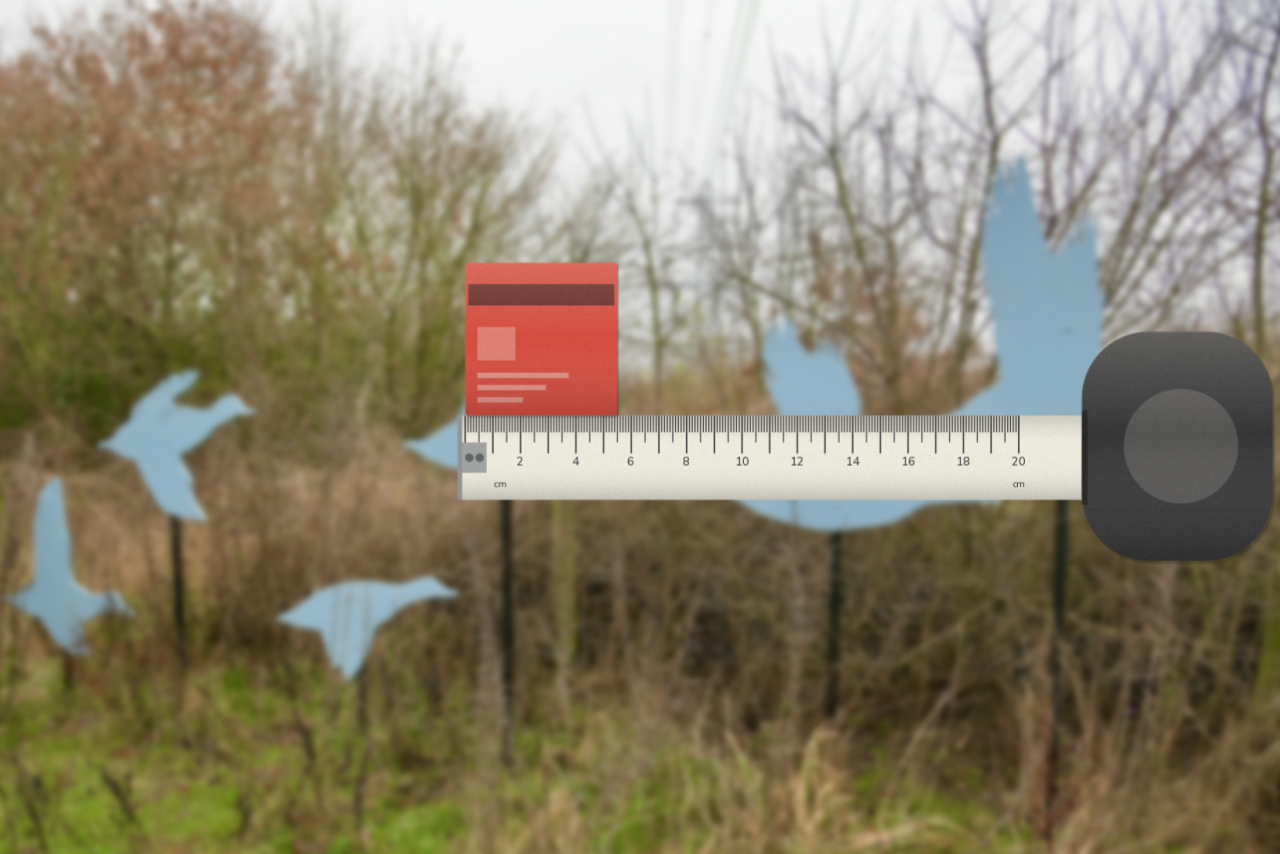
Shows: {"value": 5.5, "unit": "cm"}
